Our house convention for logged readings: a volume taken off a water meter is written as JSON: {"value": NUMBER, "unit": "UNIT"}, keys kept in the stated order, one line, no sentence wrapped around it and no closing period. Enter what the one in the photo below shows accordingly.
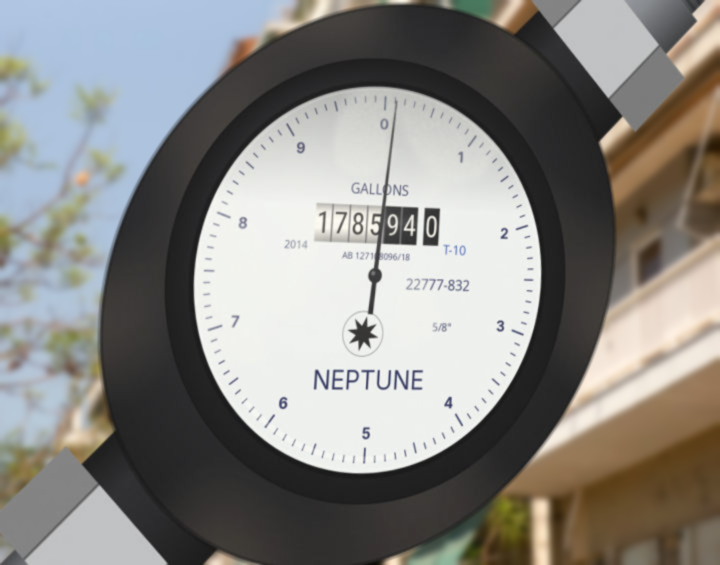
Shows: {"value": 1785940.1, "unit": "gal"}
